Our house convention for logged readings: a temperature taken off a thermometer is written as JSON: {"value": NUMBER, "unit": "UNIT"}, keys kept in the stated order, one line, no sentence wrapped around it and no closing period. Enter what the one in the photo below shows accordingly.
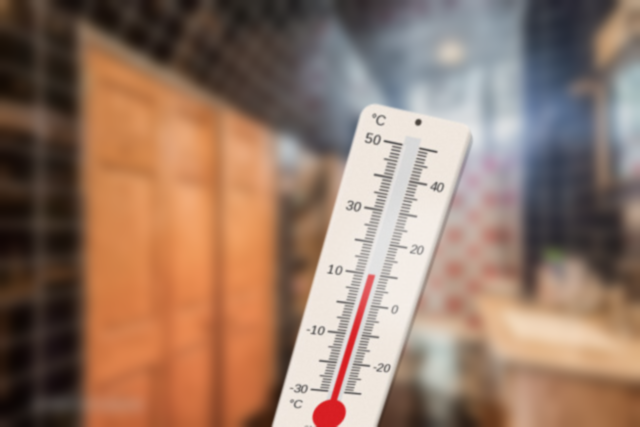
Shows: {"value": 10, "unit": "°C"}
